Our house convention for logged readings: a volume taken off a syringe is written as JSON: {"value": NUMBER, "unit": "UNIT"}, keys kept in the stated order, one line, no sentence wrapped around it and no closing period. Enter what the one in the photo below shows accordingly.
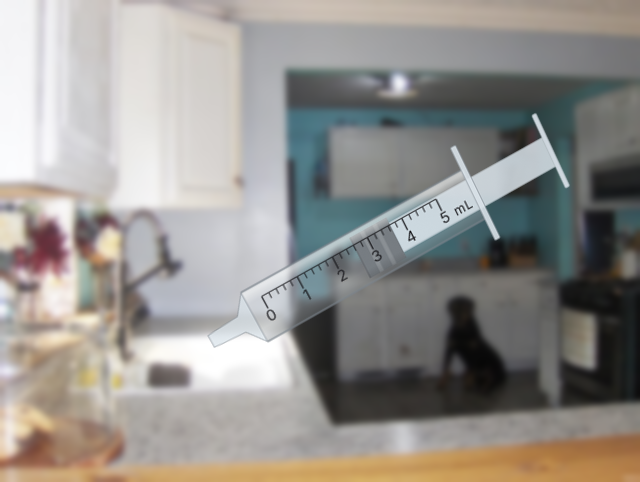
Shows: {"value": 2.6, "unit": "mL"}
